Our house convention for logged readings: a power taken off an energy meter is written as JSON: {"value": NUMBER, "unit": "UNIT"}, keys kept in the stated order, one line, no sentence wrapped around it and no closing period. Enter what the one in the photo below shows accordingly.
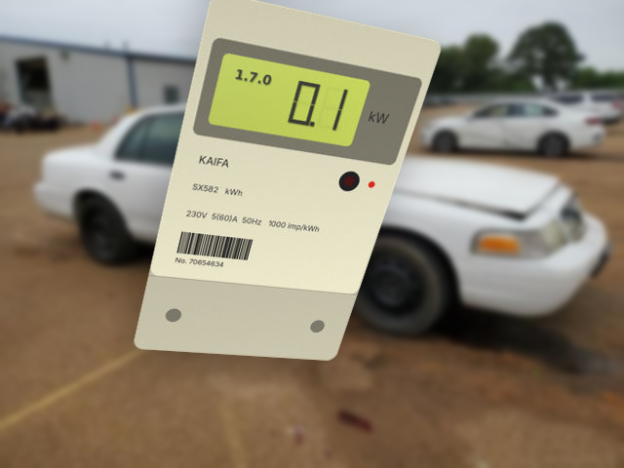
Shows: {"value": 0.1, "unit": "kW"}
